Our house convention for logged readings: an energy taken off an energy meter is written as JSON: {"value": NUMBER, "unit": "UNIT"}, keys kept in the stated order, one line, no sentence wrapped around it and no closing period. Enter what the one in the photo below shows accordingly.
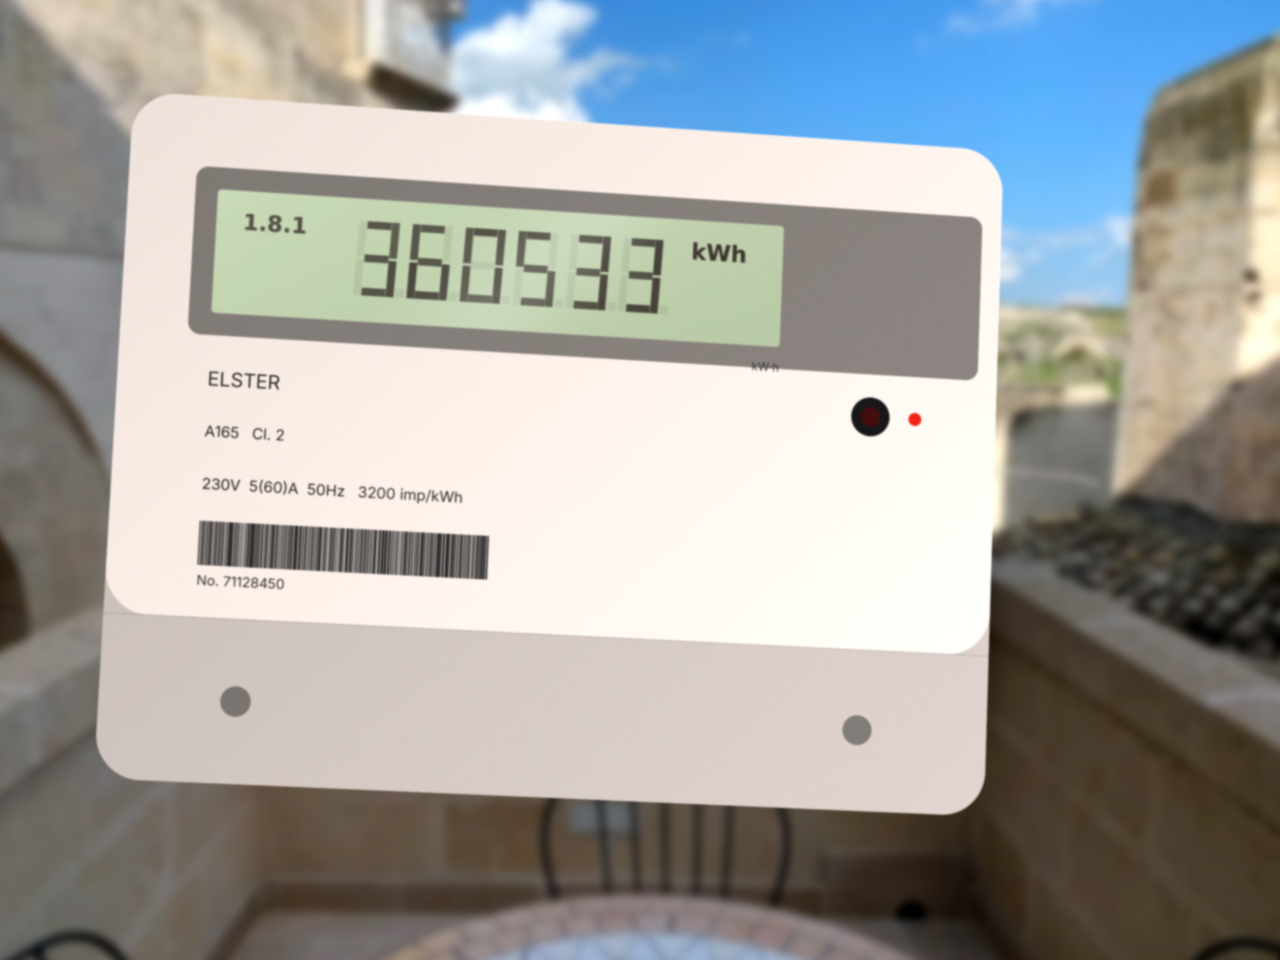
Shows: {"value": 360533, "unit": "kWh"}
